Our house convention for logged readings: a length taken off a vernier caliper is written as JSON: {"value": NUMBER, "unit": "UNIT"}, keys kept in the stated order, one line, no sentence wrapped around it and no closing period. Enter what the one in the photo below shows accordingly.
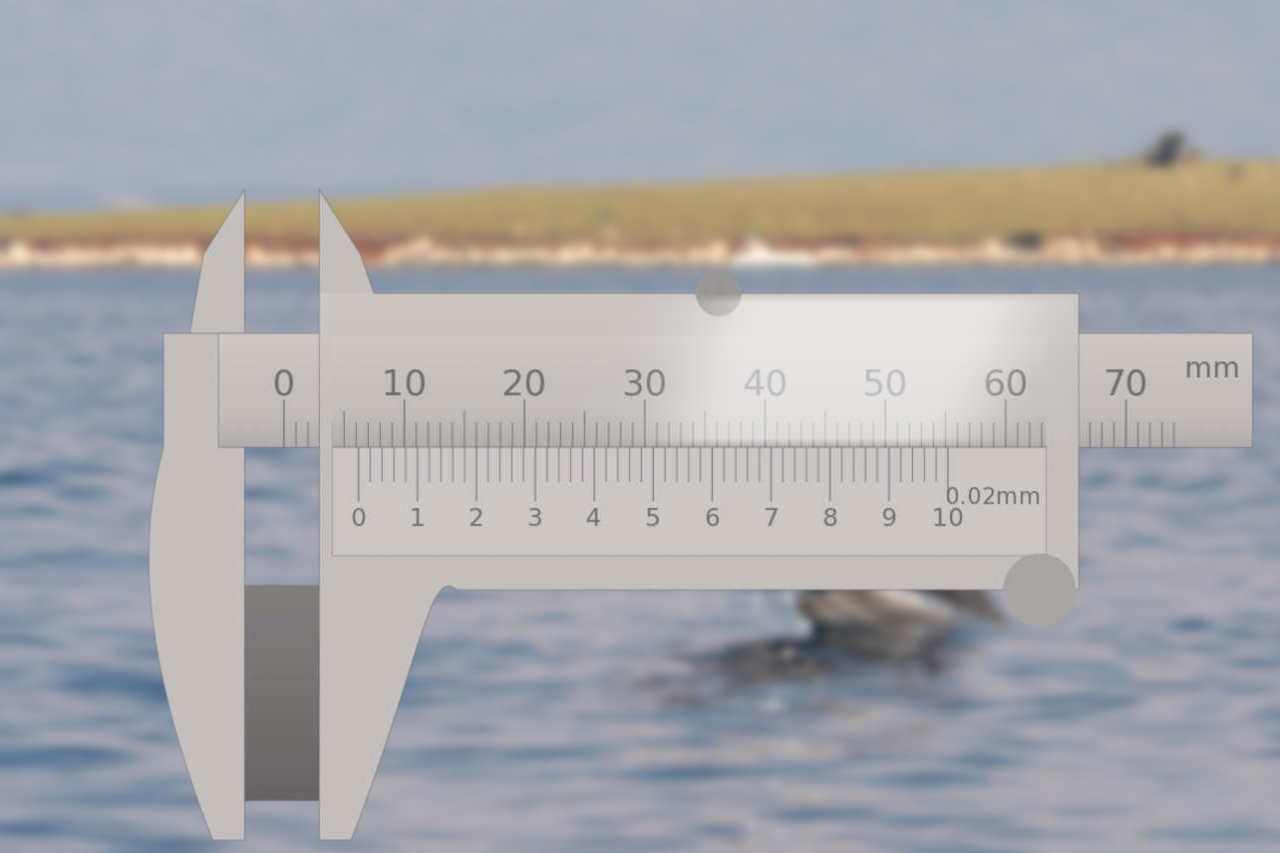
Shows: {"value": 6.2, "unit": "mm"}
